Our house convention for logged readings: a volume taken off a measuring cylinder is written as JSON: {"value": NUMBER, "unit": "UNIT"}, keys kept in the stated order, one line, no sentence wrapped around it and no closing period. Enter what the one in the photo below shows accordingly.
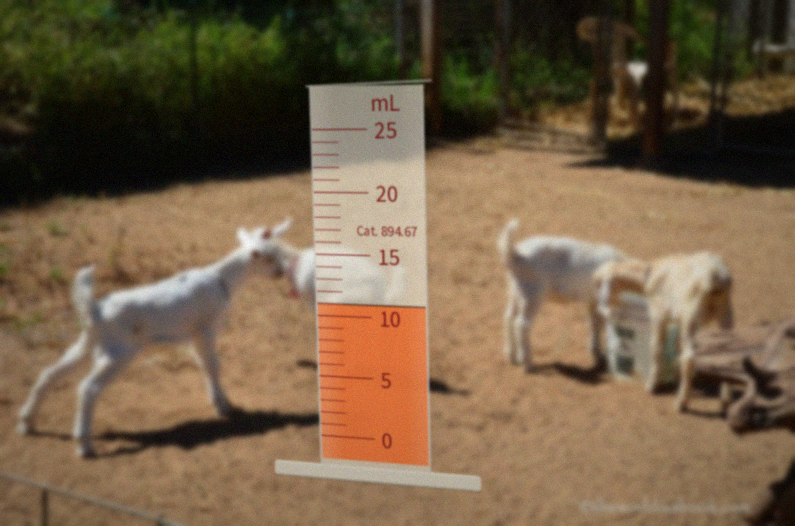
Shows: {"value": 11, "unit": "mL"}
